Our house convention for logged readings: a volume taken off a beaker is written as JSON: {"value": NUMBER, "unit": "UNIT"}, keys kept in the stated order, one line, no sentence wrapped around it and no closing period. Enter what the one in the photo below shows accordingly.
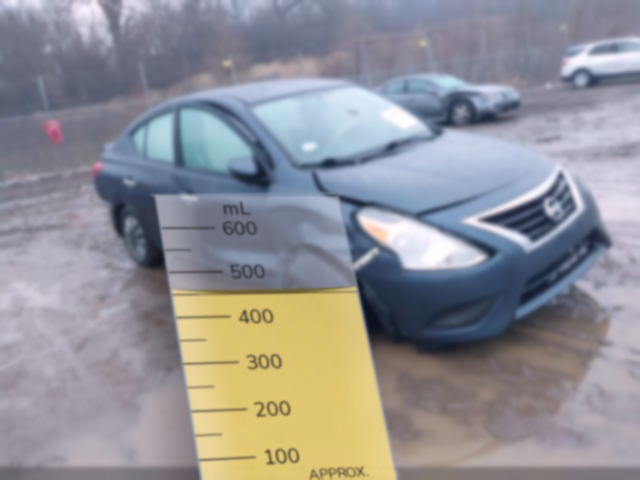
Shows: {"value": 450, "unit": "mL"}
